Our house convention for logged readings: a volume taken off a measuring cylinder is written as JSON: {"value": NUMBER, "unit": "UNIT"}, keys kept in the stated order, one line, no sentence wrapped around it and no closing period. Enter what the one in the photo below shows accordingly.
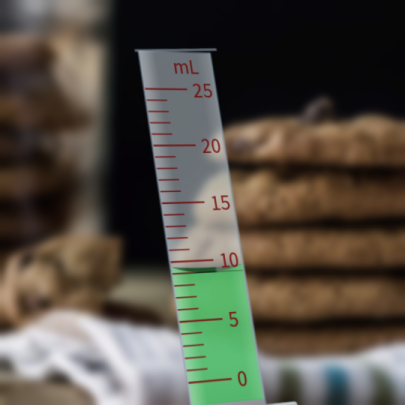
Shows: {"value": 9, "unit": "mL"}
